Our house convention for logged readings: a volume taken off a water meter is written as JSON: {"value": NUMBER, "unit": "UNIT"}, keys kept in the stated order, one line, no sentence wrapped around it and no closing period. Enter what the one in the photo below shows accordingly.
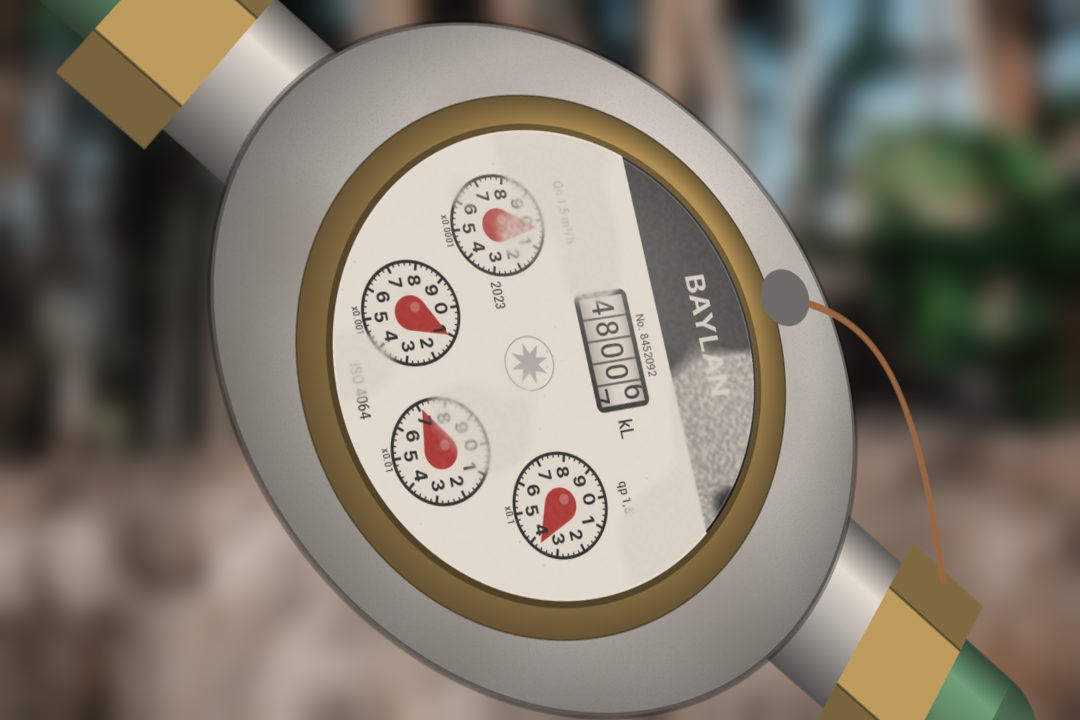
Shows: {"value": 48006.3710, "unit": "kL"}
